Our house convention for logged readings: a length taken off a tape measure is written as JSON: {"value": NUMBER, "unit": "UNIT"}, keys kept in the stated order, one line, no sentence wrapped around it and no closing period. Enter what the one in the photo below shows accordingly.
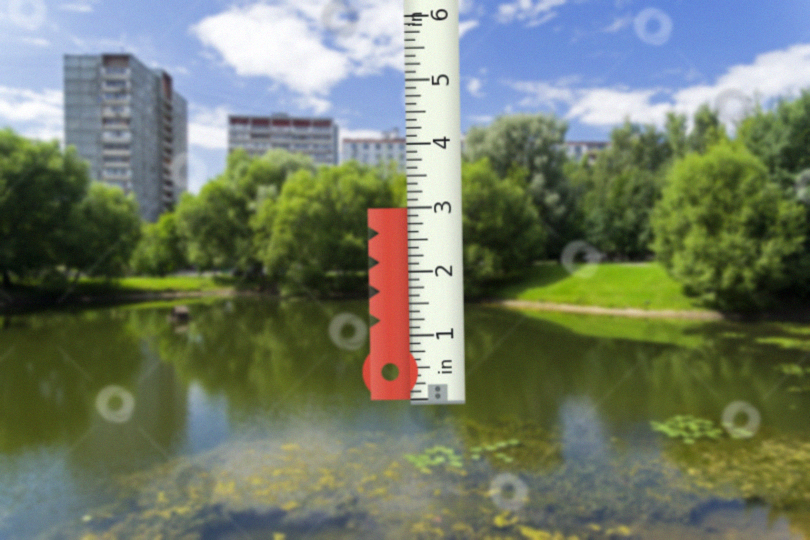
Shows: {"value": 3, "unit": "in"}
